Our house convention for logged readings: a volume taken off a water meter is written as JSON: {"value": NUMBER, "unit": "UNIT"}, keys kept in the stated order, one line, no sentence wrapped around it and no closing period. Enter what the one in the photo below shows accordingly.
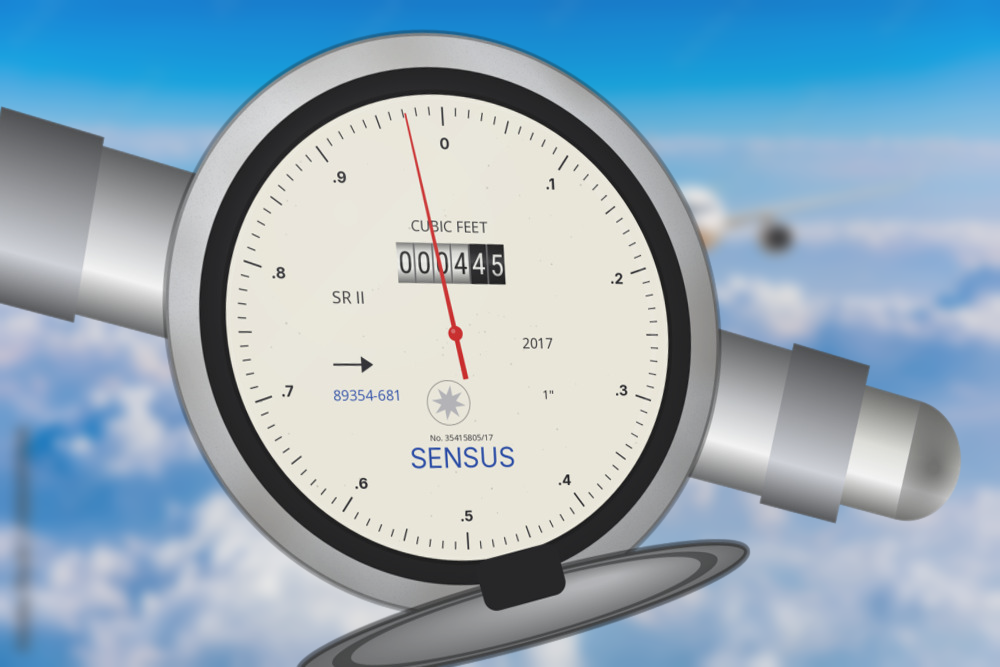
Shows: {"value": 444.97, "unit": "ft³"}
